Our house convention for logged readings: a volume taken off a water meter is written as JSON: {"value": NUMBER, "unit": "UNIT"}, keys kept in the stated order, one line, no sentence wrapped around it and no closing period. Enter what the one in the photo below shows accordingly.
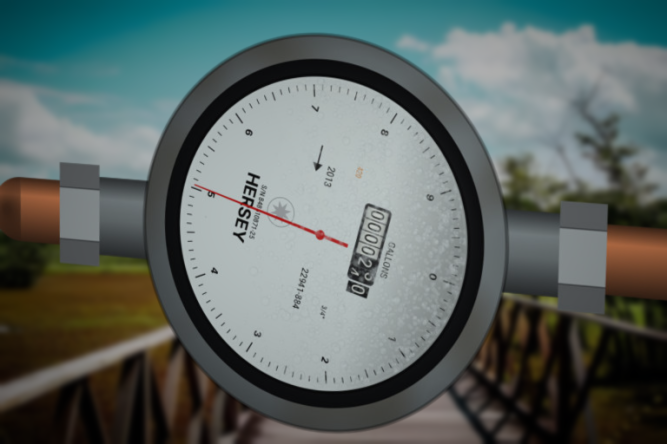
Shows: {"value": 235.0, "unit": "gal"}
